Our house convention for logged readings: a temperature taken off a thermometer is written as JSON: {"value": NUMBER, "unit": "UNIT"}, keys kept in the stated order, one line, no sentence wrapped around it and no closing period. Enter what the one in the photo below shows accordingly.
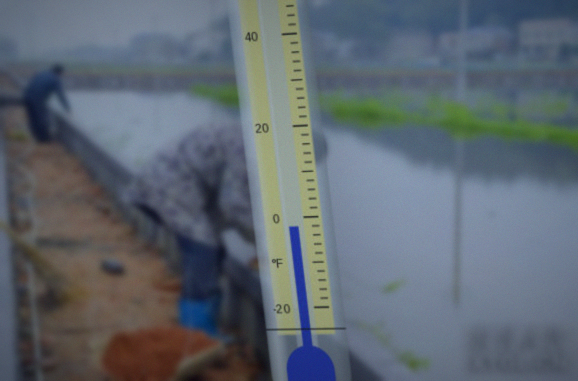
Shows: {"value": -2, "unit": "°F"}
